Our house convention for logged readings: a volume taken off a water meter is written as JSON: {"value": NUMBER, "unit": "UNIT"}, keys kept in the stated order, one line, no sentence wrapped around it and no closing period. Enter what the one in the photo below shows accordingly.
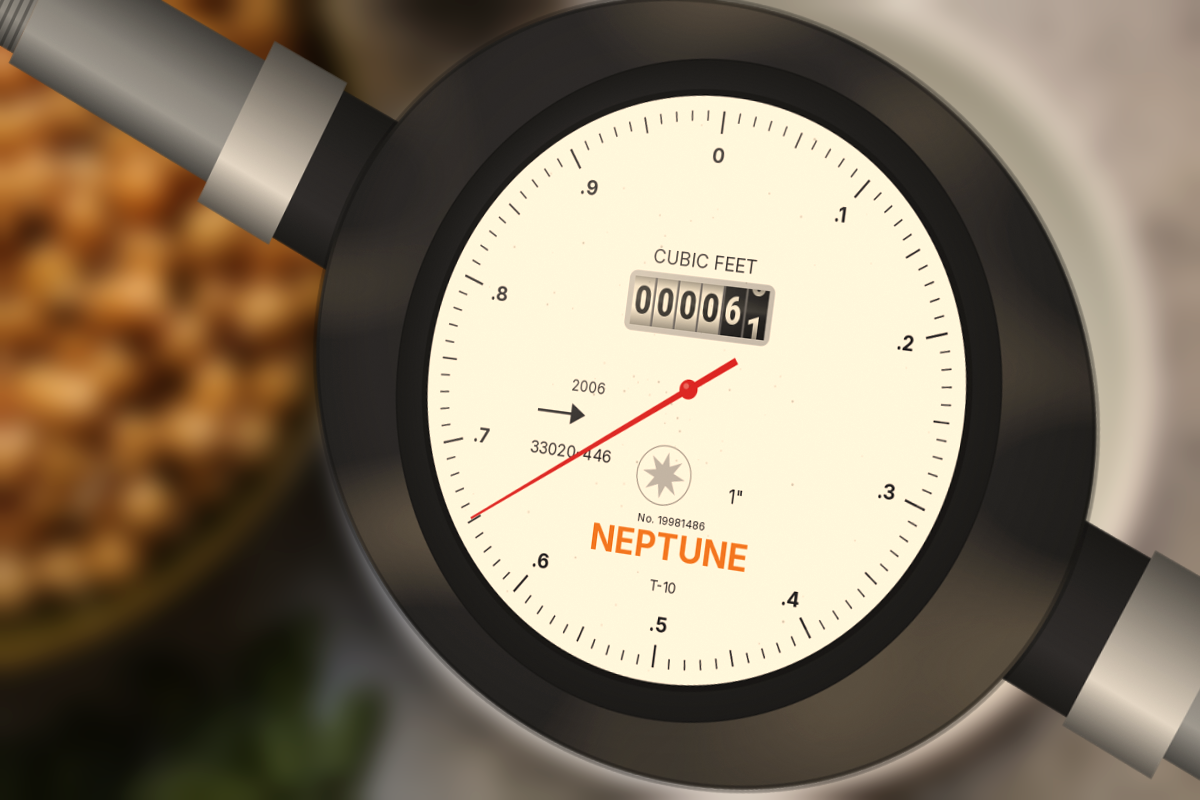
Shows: {"value": 60.65, "unit": "ft³"}
